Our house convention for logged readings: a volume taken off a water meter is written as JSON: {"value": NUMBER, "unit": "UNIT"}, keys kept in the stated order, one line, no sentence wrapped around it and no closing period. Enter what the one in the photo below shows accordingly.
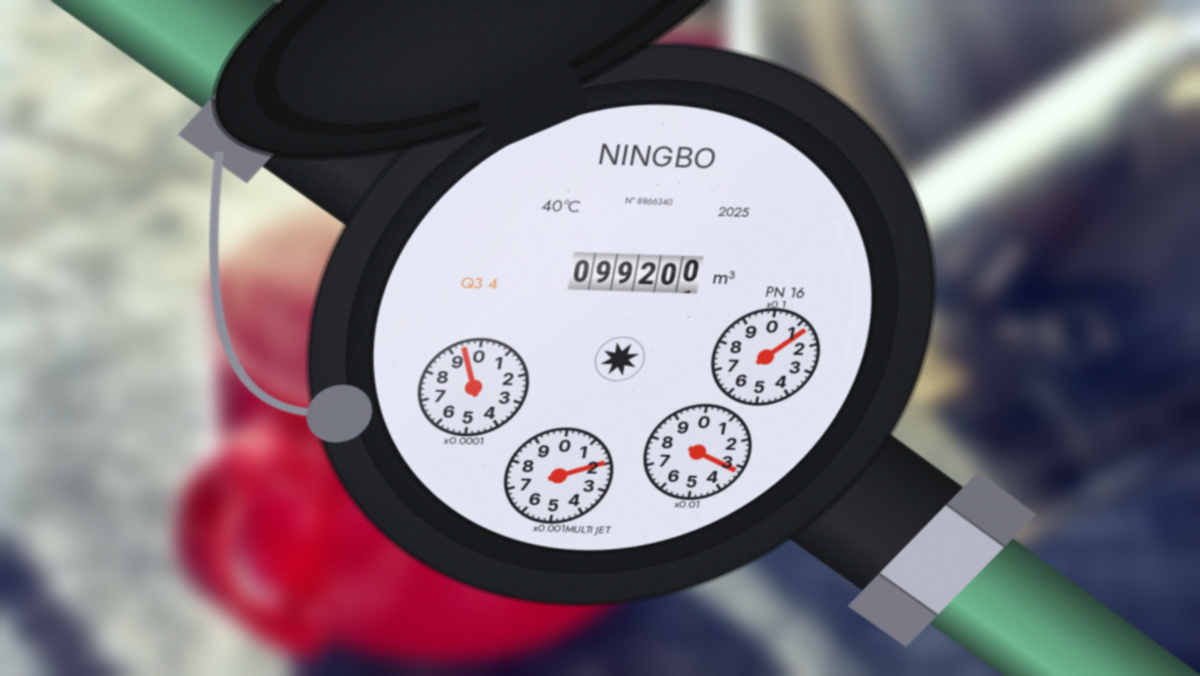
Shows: {"value": 99200.1319, "unit": "m³"}
